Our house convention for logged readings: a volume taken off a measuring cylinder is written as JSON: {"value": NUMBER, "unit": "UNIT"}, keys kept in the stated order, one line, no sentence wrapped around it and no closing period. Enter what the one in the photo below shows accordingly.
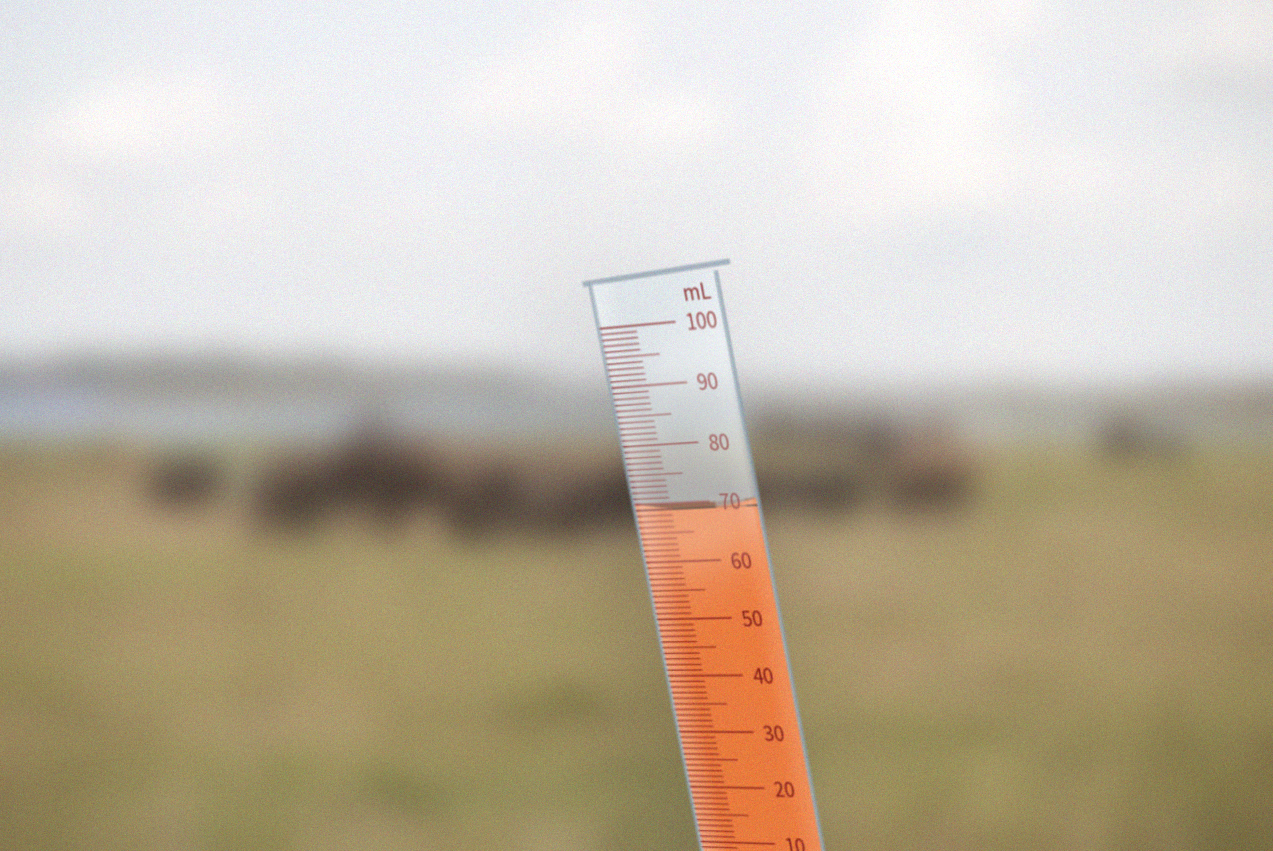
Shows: {"value": 69, "unit": "mL"}
